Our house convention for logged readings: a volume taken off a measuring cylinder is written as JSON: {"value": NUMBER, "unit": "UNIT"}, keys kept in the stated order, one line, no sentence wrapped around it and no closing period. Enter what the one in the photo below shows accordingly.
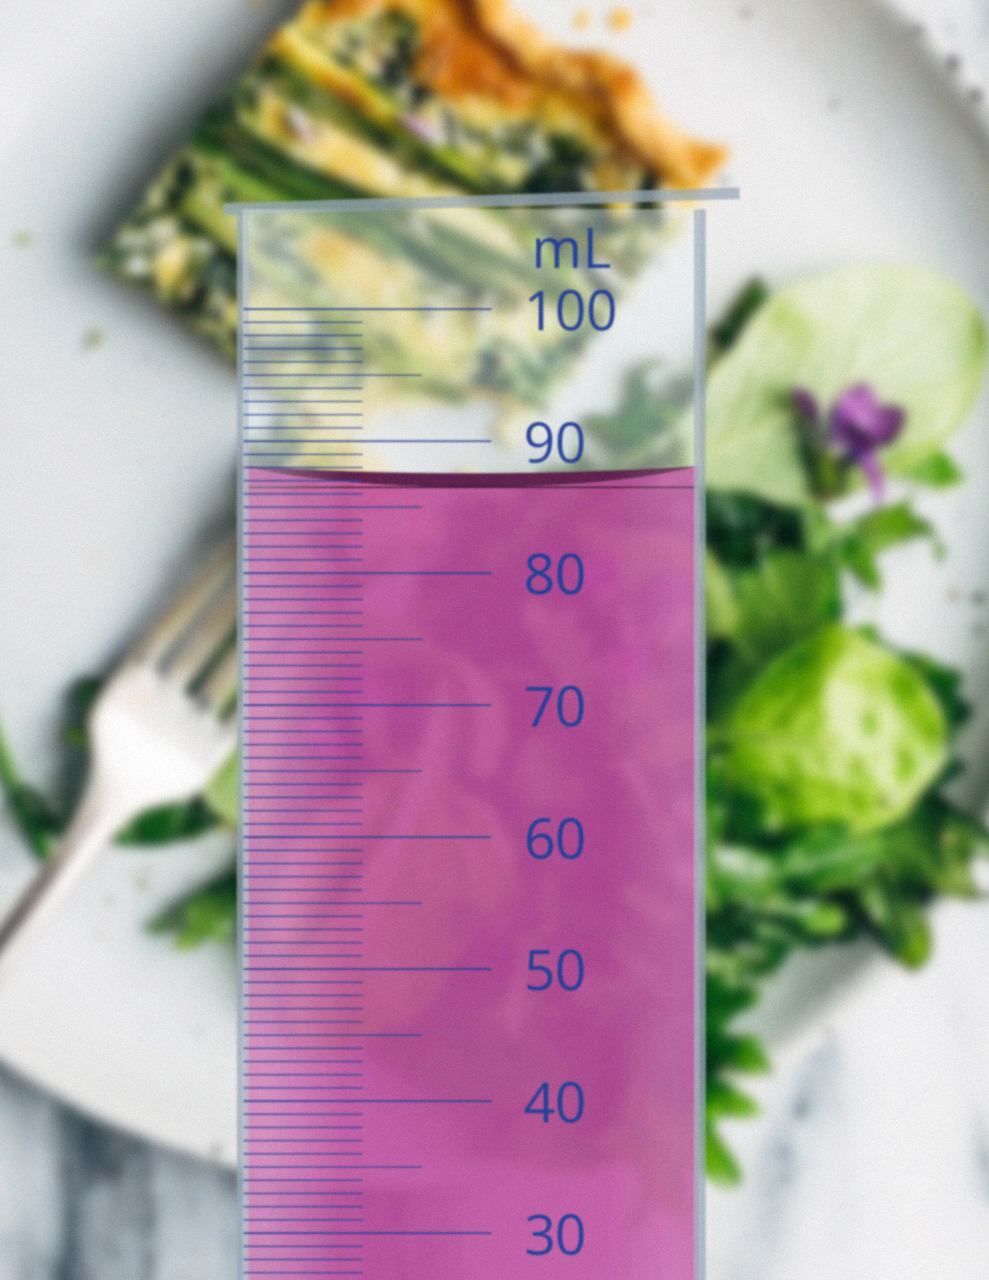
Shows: {"value": 86.5, "unit": "mL"}
